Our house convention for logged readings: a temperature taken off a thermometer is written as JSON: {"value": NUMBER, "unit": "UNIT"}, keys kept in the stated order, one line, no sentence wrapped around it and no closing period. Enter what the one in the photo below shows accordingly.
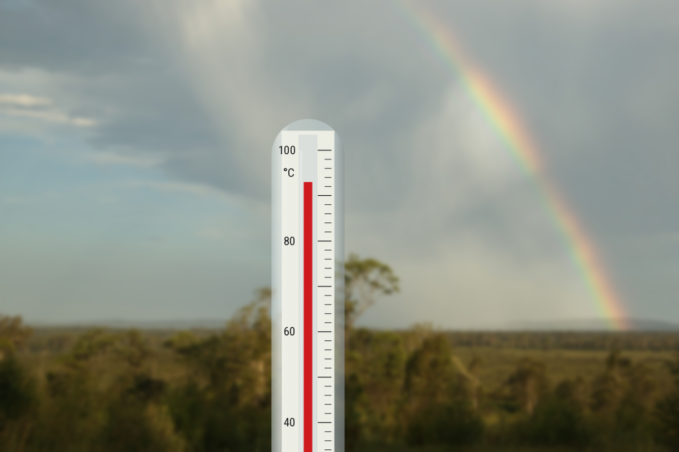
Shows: {"value": 93, "unit": "°C"}
